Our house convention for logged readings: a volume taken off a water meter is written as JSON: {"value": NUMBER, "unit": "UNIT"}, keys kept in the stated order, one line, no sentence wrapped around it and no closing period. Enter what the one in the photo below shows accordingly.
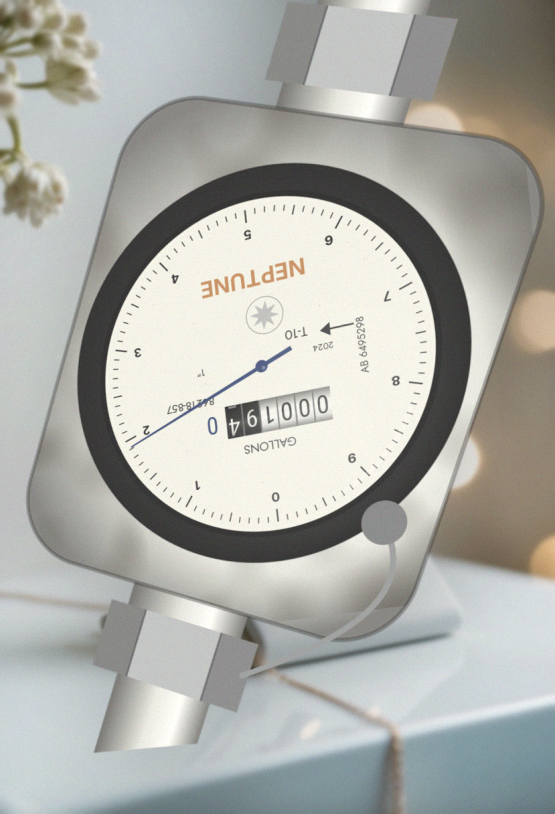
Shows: {"value": 1941.9, "unit": "gal"}
